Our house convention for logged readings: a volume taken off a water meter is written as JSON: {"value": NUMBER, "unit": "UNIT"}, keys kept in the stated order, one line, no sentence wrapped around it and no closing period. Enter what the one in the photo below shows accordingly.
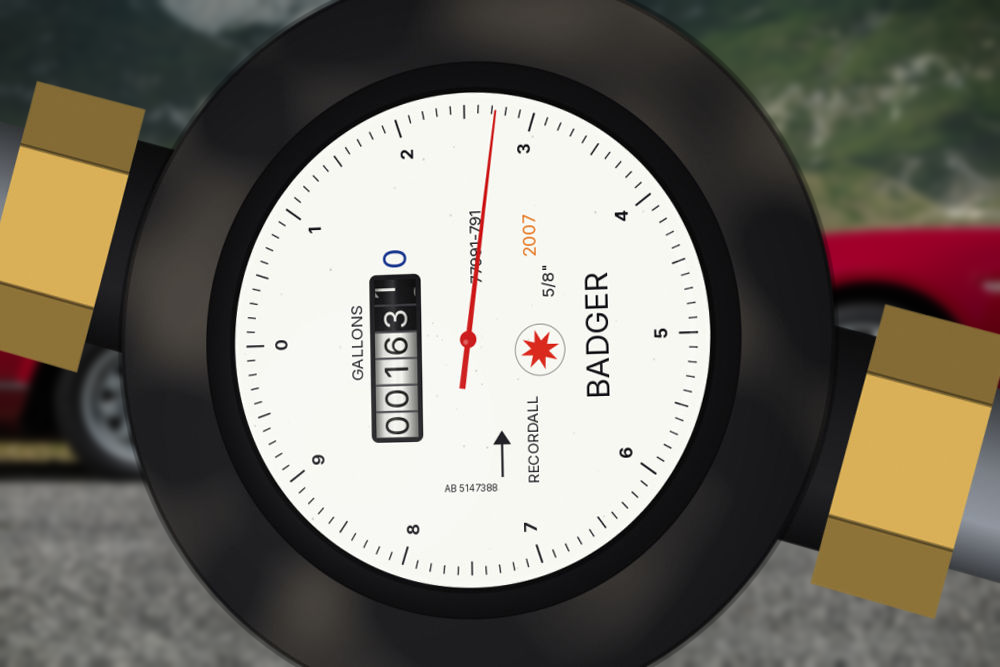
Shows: {"value": 16312.7, "unit": "gal"}
